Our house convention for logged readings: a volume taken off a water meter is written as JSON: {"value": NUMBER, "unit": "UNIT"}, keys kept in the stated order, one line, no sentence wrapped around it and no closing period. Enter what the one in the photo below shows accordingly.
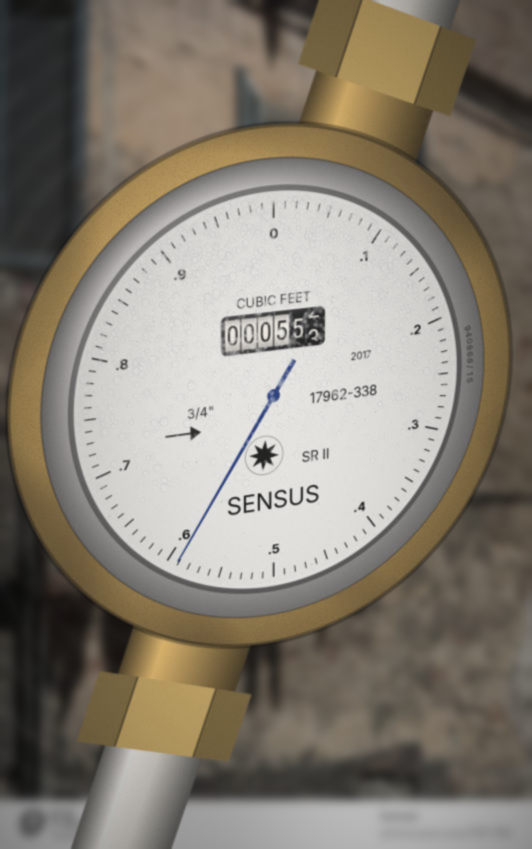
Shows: {"value": 552.59, "unit": "ft³"}
